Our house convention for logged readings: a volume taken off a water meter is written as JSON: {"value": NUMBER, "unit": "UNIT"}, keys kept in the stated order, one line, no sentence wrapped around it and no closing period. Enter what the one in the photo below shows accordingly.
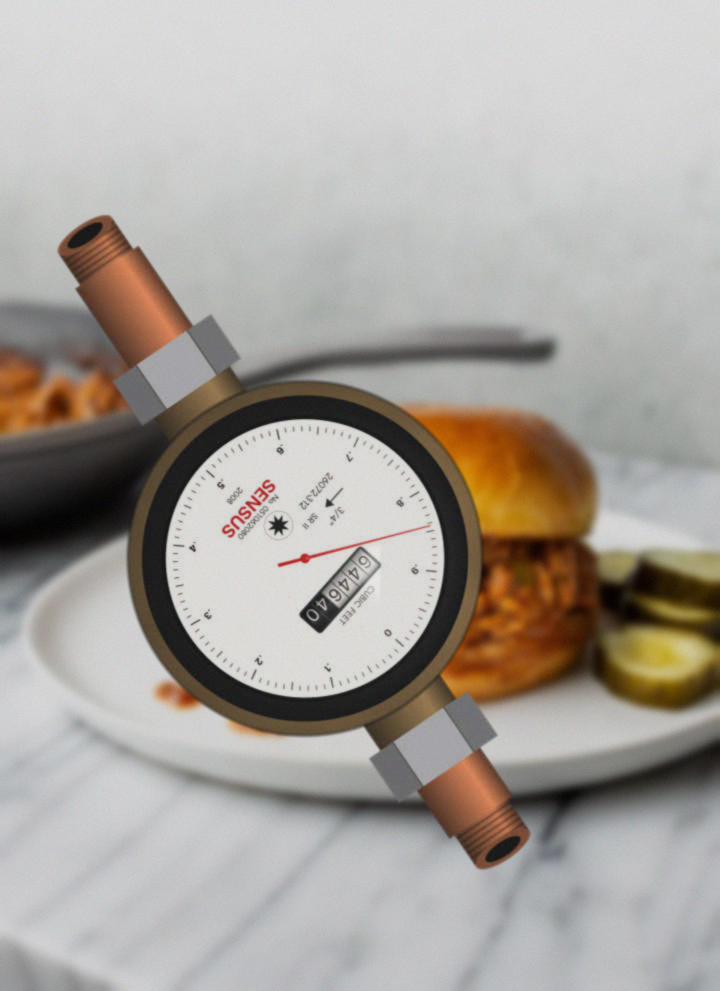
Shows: {"value": 644639.84, "unit": "ft³"}
